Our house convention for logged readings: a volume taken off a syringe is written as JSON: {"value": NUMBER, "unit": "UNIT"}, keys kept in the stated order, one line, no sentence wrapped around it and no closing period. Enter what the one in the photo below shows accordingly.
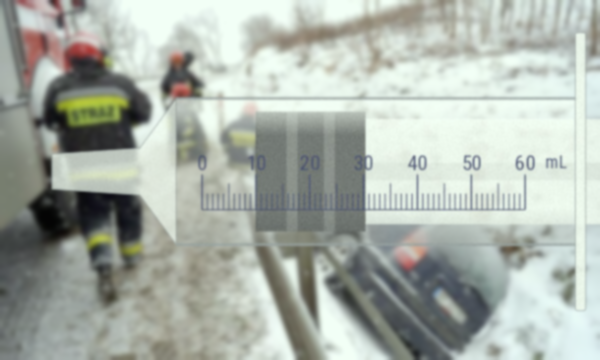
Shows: {"value": 10, "unit": "mL"}
